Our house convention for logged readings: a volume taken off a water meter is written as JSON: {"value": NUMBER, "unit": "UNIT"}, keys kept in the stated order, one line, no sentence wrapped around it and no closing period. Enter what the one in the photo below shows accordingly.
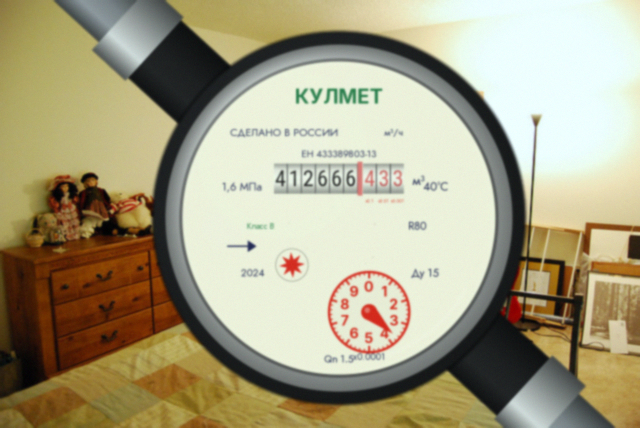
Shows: {"value": 412666.4333, "unit": "m³"}
